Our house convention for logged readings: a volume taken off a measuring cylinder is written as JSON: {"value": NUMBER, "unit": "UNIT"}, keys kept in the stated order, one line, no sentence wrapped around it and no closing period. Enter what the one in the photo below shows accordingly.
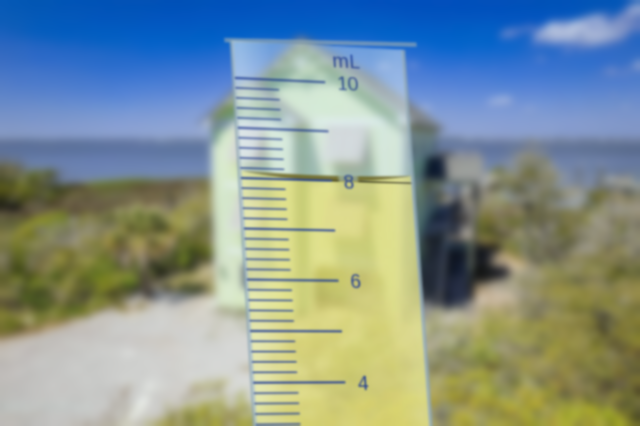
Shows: {"value": 8, "unit": "mL"}
